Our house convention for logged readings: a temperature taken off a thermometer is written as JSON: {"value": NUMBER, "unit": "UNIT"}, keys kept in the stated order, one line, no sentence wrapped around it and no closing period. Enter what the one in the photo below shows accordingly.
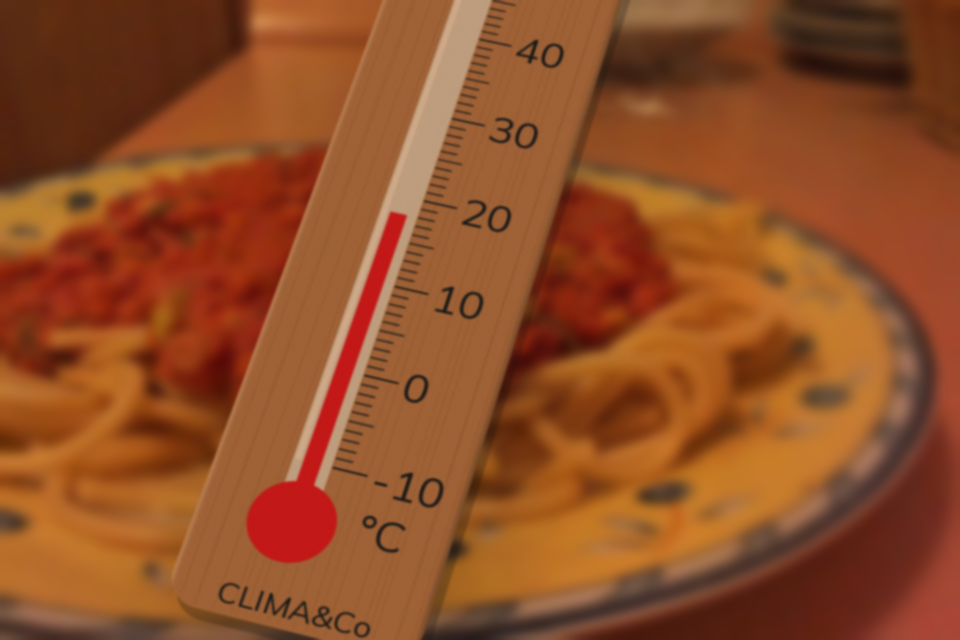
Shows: {"value": 18, "unit": "°C"}
